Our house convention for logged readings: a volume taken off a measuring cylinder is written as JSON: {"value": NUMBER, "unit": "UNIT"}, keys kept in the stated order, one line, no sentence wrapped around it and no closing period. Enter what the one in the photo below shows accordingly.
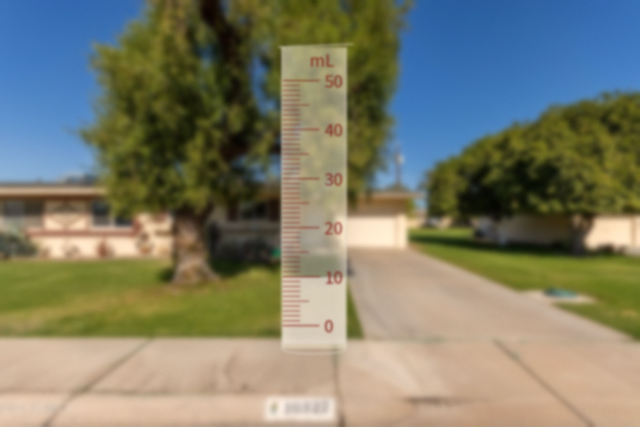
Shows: {"value": 10, "unit": "mL"}
